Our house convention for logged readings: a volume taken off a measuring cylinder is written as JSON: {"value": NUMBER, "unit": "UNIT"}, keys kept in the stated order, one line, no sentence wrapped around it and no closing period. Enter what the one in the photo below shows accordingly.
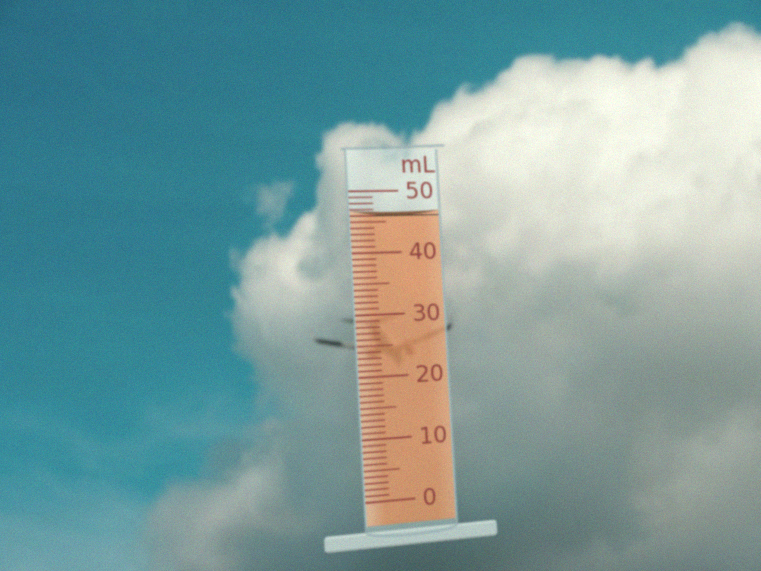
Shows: {"value": 46, "unit": "mL"}
